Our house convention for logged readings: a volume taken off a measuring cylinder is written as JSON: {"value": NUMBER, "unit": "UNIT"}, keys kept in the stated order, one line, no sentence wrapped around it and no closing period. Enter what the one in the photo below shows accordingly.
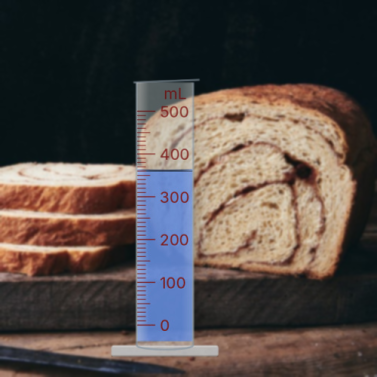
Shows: {"value": 360, "unit": "mL"}
